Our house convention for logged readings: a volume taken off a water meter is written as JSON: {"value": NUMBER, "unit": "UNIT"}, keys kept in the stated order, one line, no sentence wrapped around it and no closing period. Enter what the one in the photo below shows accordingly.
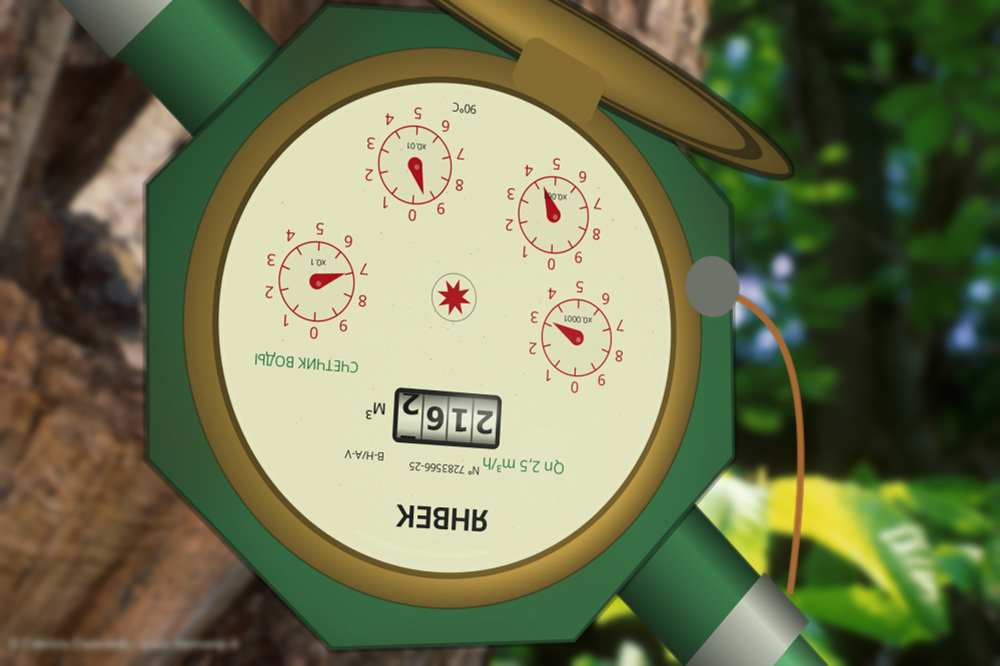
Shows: {"value": 2161.6943, "unit": "m³"}
